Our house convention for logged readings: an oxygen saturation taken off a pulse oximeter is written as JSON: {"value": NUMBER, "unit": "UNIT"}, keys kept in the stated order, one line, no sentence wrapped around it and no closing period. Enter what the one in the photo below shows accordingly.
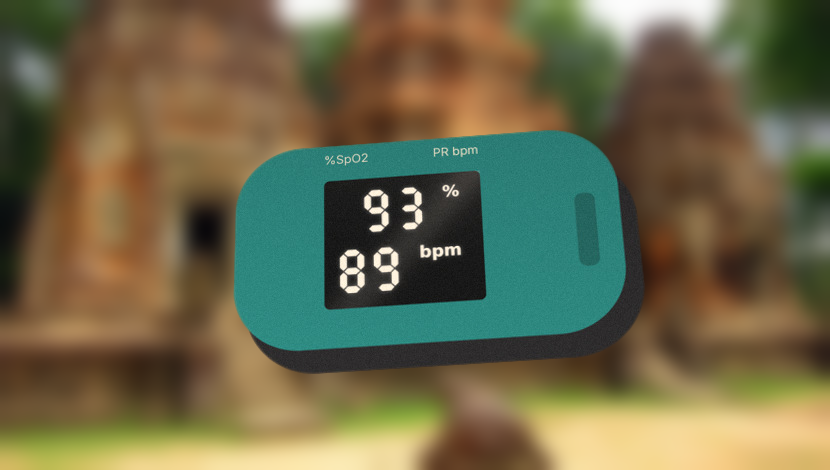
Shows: {"value": 93, "unit": "%"}
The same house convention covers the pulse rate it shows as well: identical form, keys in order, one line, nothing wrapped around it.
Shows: {"value": 89, "unit": "bpm"}
